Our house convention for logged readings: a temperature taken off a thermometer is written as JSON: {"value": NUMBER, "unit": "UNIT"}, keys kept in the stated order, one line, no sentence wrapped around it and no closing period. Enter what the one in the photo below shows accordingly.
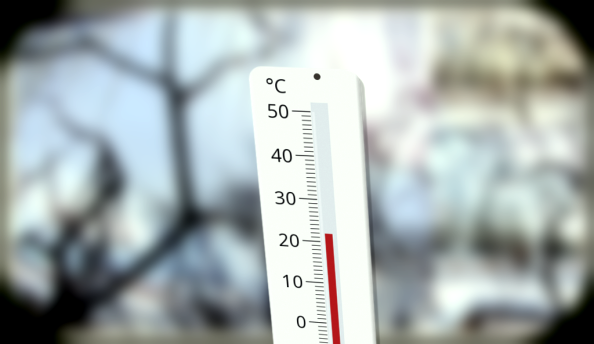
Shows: {"value": 22, "unit": "°C"}
